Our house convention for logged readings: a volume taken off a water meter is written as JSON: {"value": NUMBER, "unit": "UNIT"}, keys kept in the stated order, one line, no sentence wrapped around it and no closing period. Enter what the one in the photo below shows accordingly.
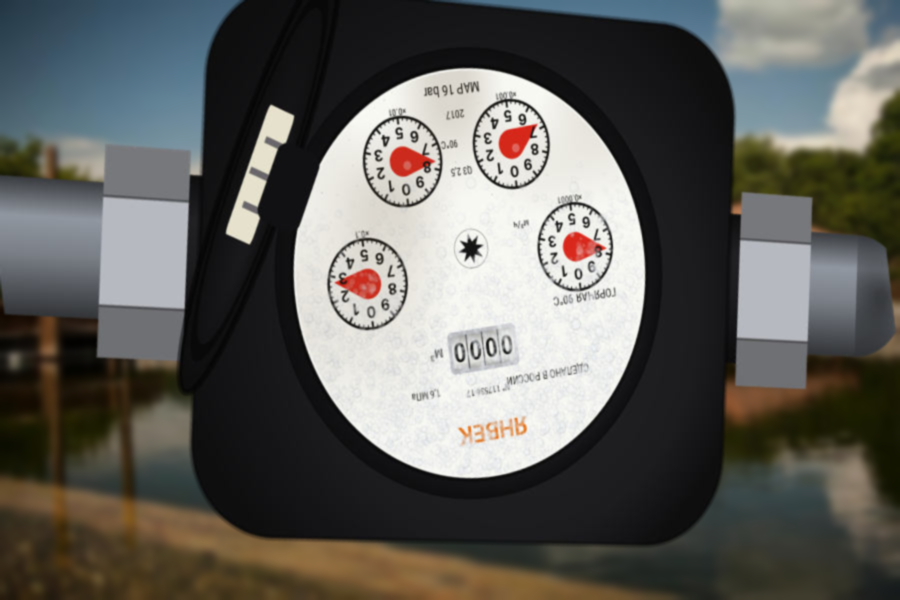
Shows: {"value": 0.2767, "unit": "m³"}
